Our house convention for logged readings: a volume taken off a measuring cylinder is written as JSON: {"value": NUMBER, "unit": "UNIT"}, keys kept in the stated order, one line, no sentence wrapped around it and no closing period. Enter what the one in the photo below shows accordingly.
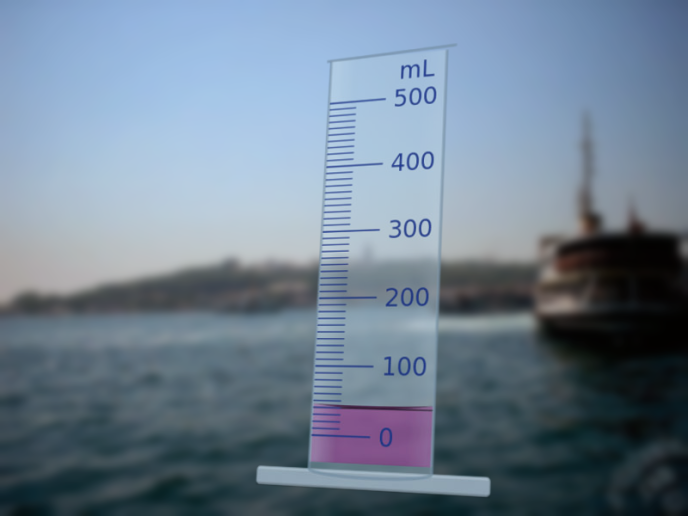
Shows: {"value": 40, "unit": "mL"}
